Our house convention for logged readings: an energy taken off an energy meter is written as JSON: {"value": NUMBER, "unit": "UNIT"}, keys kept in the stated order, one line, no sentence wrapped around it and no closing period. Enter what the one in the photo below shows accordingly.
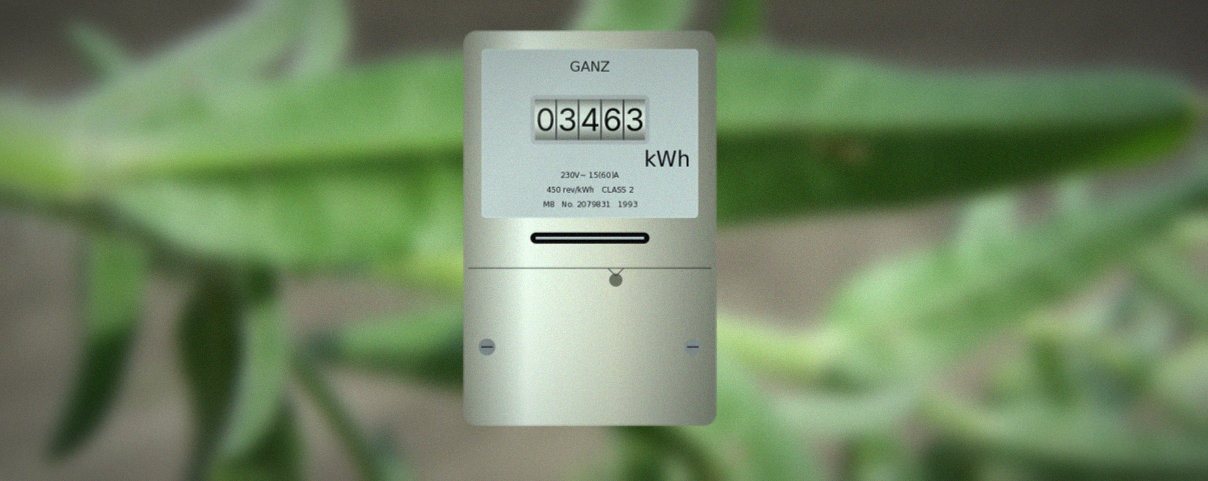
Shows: {"value": 3463, "unit": "kWh"}
